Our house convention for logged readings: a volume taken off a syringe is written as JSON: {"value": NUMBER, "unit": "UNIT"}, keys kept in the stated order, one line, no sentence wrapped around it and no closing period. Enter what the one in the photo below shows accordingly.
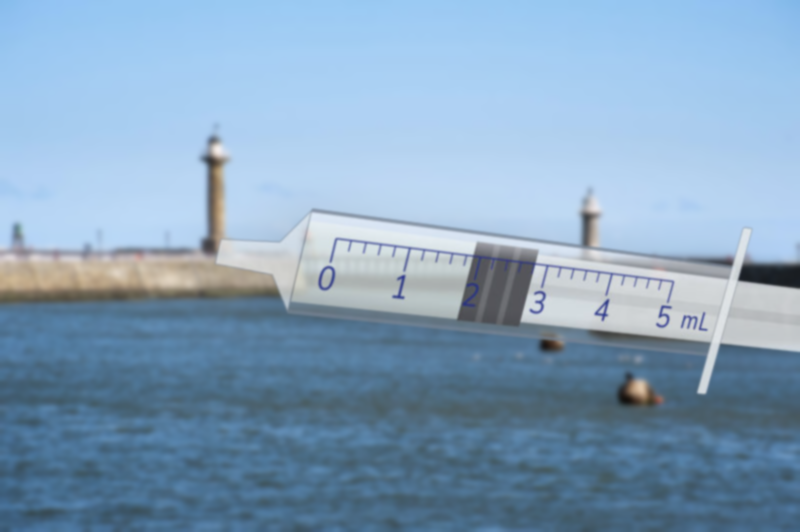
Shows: {"value": 1.9, "unit": "mL"}
